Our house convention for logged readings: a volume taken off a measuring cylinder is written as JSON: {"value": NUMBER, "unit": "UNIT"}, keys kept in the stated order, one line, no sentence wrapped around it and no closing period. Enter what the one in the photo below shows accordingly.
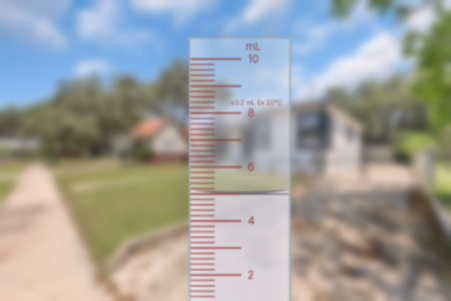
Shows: {"value": 5, "unit": "mL"}
